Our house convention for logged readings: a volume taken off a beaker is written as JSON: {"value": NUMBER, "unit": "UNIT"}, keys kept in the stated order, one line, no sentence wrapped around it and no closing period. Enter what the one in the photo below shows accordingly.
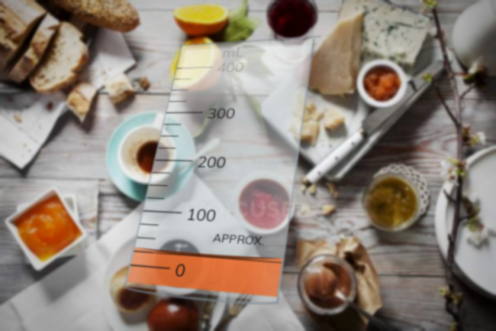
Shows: {"value": 25, "unit": "mL"}
